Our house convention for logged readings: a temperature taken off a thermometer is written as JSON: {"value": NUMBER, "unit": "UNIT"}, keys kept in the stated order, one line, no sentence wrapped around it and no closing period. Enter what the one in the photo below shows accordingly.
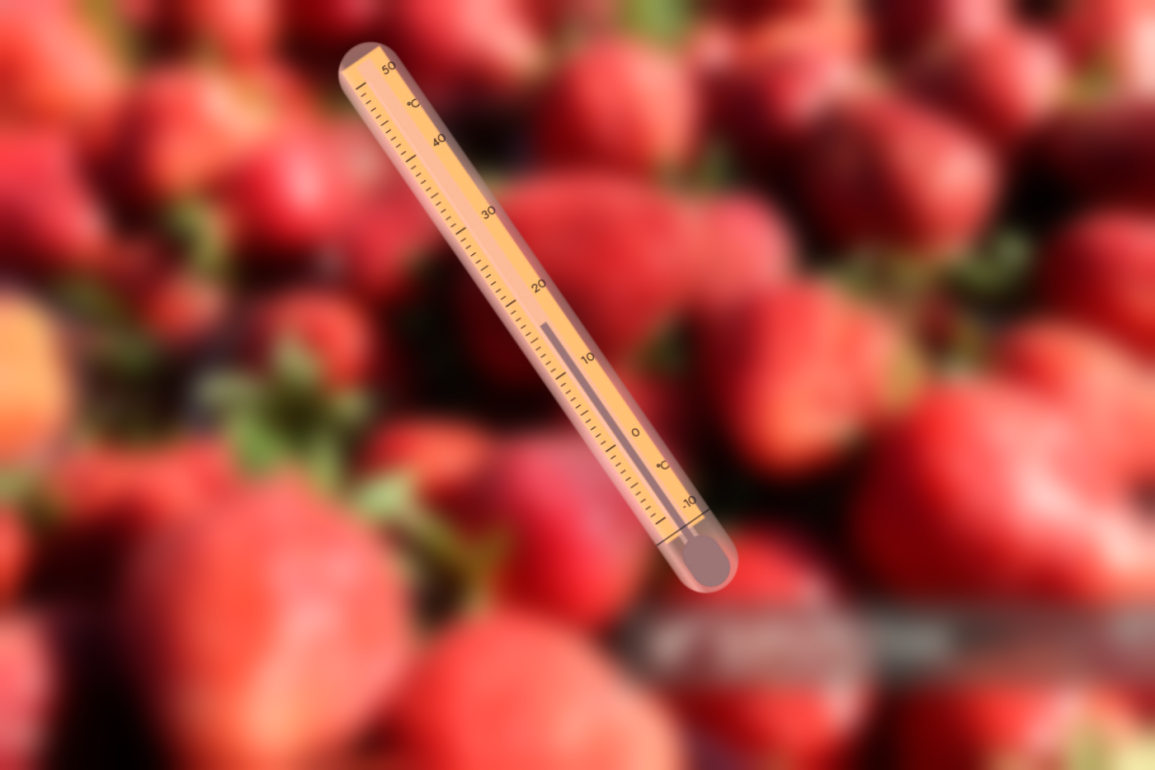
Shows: {"value": 16, "unit": "°C"}
